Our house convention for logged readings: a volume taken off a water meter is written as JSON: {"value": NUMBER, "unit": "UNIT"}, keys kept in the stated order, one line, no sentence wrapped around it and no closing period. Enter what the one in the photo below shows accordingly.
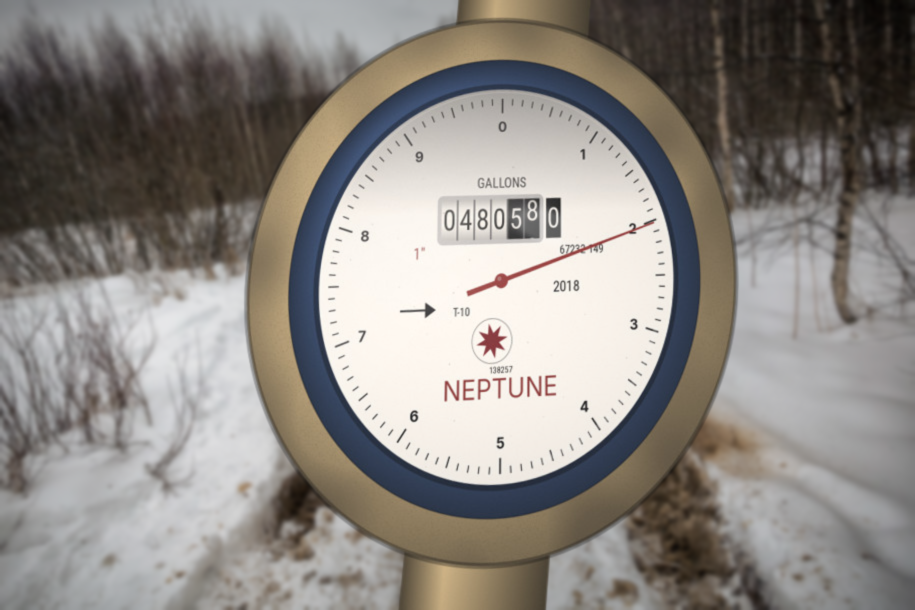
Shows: {"value": 480582.0, "unit": "gal"}
